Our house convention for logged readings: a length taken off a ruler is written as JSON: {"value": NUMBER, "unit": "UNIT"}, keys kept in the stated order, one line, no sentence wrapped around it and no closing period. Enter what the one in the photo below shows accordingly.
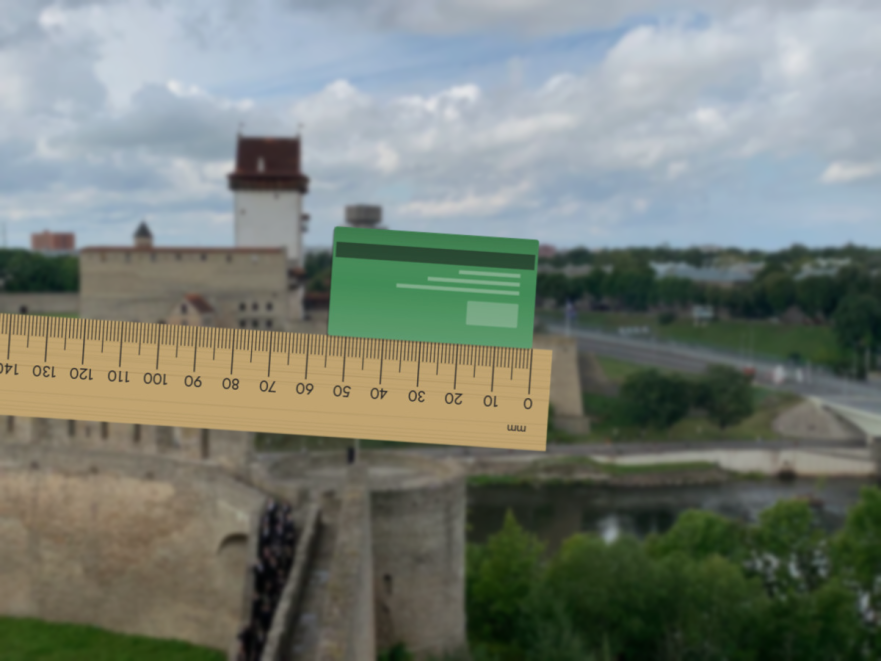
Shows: {"value": 55, "unit": "mm"}
